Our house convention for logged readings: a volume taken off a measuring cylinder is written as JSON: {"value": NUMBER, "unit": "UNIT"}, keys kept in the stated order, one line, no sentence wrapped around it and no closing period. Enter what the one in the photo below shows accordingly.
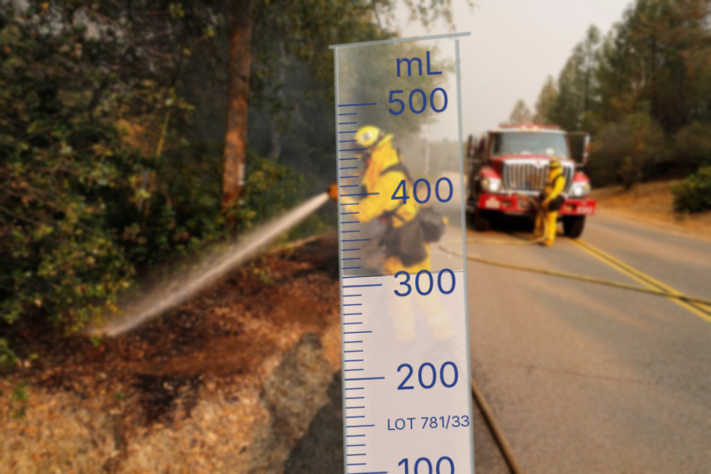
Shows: {"value": 310, "unit": "mL"}
